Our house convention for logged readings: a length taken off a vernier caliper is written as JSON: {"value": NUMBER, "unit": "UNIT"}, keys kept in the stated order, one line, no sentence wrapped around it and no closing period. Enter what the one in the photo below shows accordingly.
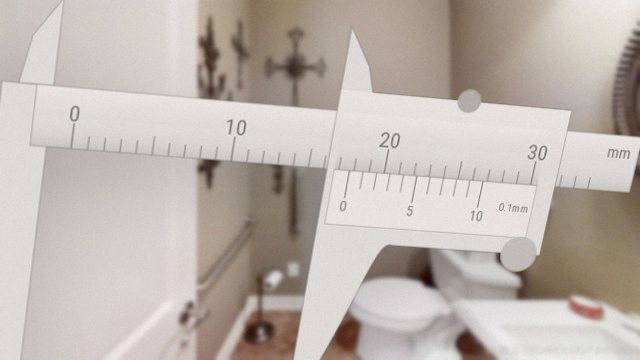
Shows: {"value": 17.7, "unit": "mm"}
